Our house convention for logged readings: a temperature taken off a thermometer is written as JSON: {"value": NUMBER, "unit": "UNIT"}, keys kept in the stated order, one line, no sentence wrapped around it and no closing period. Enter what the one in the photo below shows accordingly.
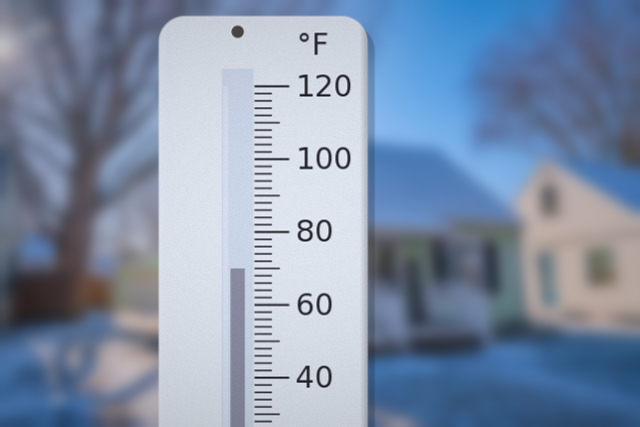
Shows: {"value": 70, "unit": "°F"}
